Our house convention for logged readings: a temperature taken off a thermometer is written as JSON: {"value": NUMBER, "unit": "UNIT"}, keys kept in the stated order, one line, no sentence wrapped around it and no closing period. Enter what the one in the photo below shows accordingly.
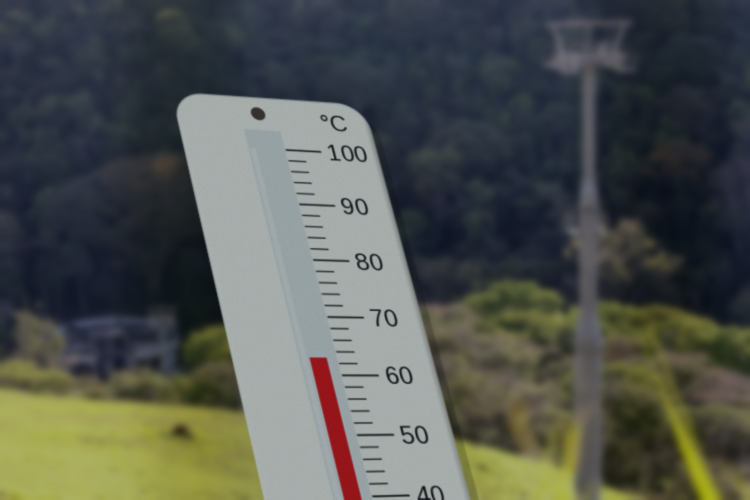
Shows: {"value": 63, "unit": "°C"}
